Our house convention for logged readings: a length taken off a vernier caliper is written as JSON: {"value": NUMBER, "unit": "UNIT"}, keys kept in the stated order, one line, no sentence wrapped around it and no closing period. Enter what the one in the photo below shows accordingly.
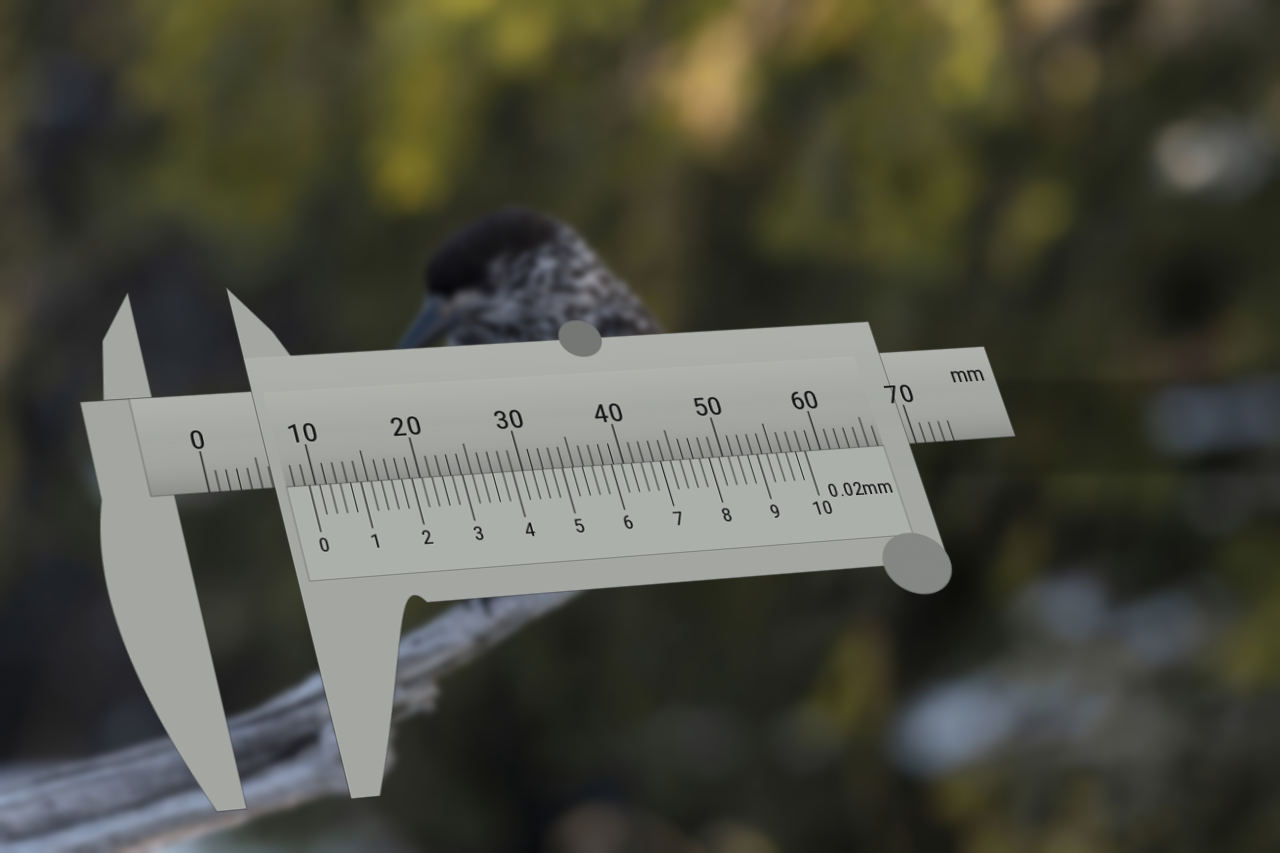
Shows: {"value": 9.4, "unit": "mm"}
